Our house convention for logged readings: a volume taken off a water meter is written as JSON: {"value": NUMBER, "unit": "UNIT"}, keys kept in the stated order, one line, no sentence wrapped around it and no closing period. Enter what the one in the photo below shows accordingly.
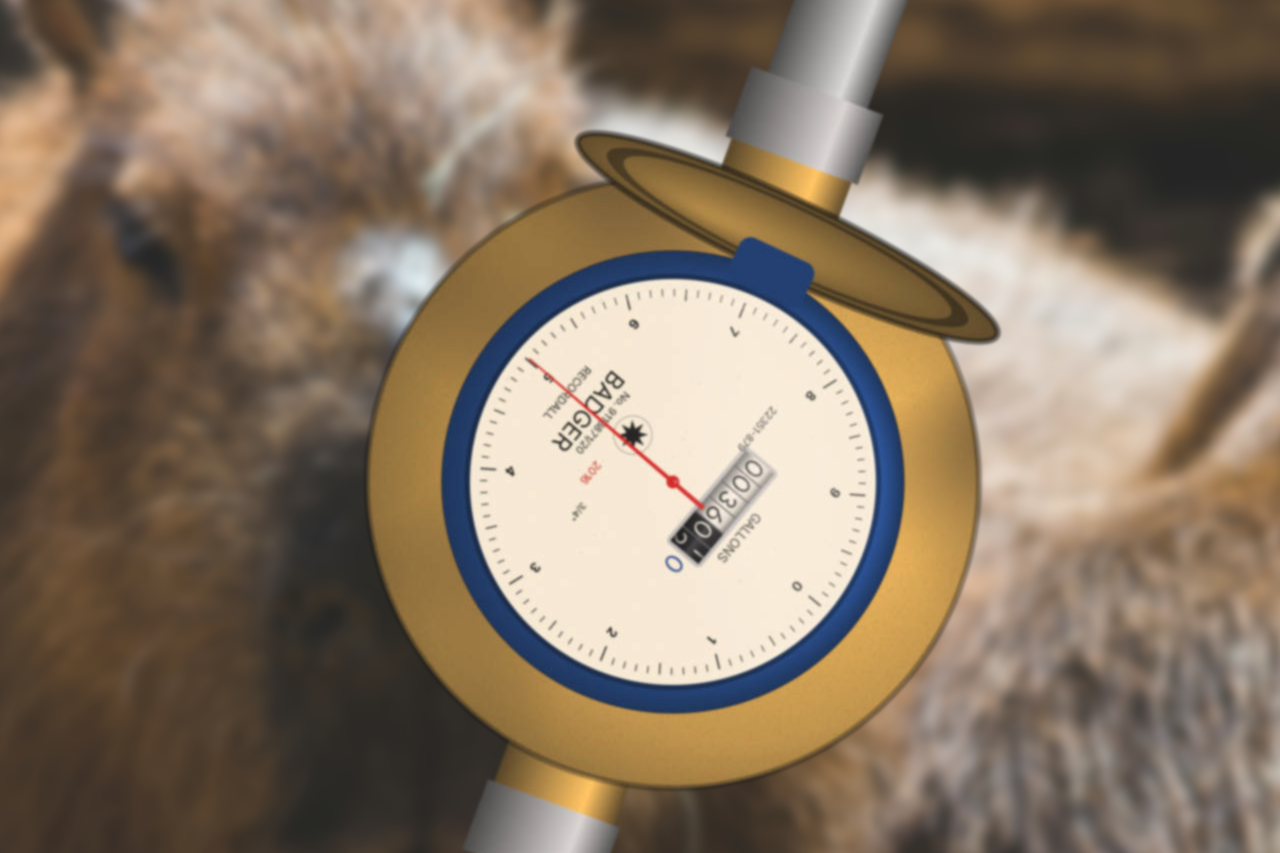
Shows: {"value": 36015.0, "unit": "gal"}
